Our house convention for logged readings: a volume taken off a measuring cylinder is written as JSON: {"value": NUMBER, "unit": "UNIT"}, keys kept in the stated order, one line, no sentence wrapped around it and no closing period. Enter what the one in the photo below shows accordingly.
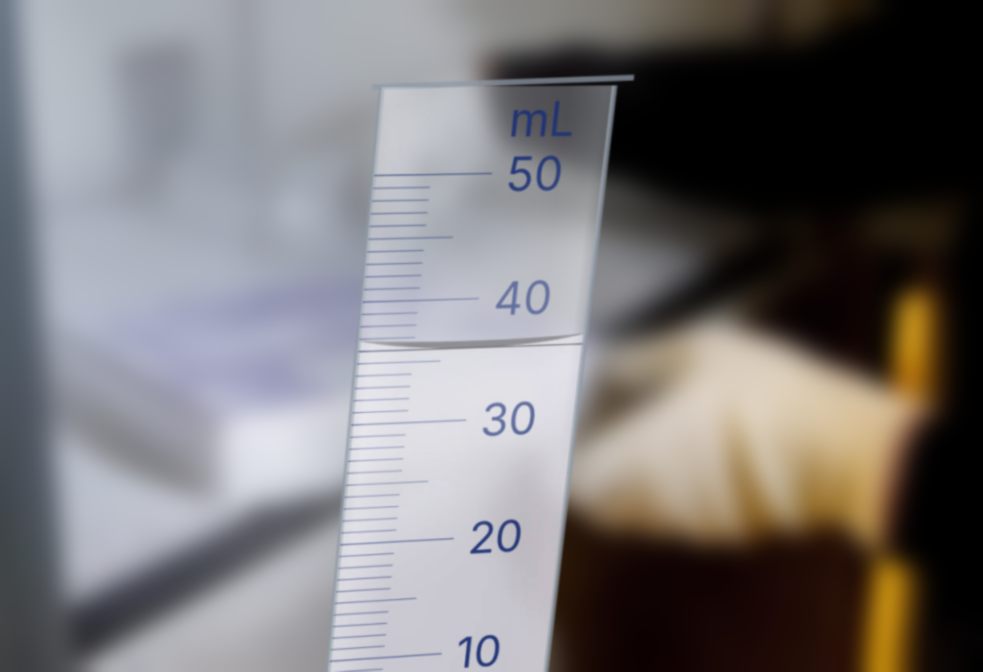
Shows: {"value": 36, "unit": "mL"}
